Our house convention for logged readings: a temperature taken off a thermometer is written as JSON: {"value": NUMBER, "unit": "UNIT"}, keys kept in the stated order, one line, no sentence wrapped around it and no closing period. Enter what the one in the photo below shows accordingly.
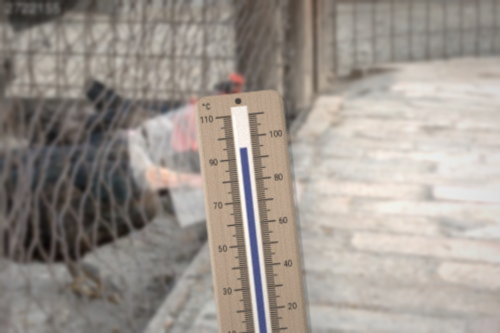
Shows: {"value": 95, "unit": "°C"}
